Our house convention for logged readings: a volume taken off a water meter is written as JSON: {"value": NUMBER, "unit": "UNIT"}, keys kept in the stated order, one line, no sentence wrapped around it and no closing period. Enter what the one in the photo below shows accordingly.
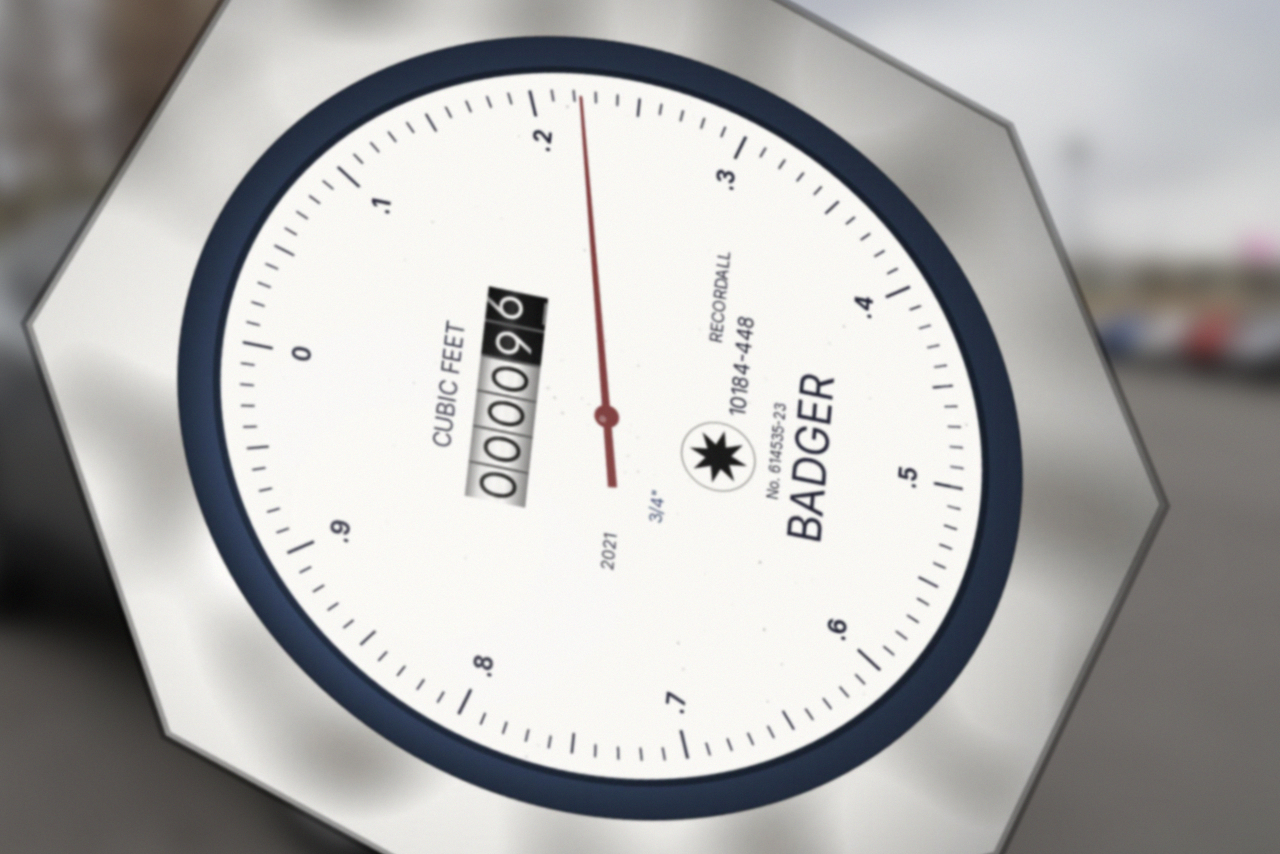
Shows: {"value": 96.22, "unit": "ft³"}
